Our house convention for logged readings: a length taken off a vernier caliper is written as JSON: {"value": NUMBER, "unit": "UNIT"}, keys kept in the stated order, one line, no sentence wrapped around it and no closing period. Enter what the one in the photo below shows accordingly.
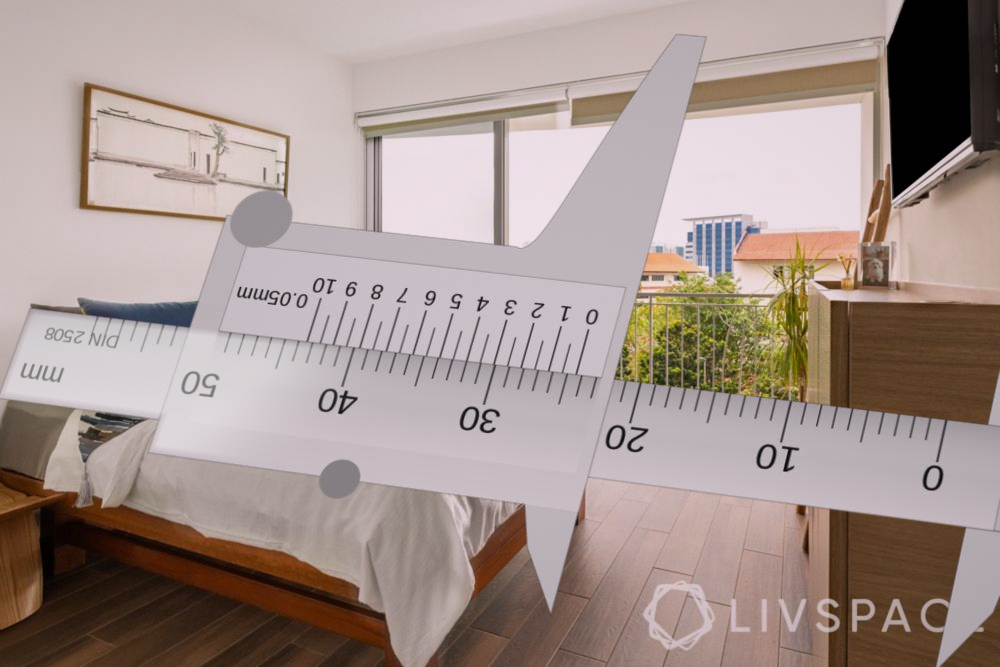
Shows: {"value": 24.4, "unit": "mm"}
